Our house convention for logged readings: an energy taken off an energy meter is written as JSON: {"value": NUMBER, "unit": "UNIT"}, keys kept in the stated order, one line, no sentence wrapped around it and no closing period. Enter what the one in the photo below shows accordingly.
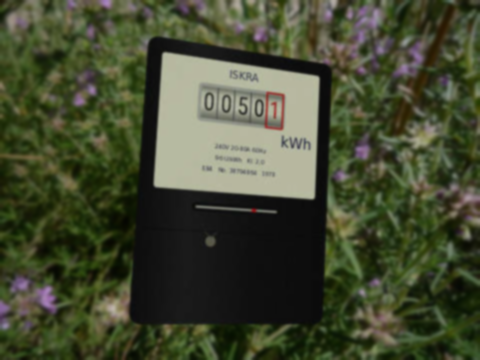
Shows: {"value": 50.1, "unit": "kWh"}
